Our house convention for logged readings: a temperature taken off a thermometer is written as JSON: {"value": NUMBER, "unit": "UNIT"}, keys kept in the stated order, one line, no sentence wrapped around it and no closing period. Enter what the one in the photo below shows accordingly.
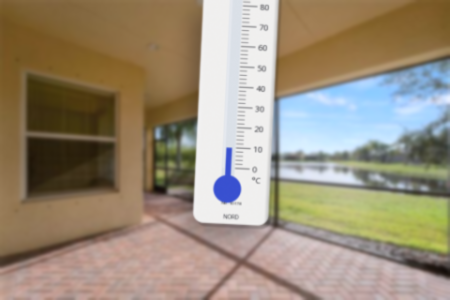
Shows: {"value": 10, "unit": "°C"}
